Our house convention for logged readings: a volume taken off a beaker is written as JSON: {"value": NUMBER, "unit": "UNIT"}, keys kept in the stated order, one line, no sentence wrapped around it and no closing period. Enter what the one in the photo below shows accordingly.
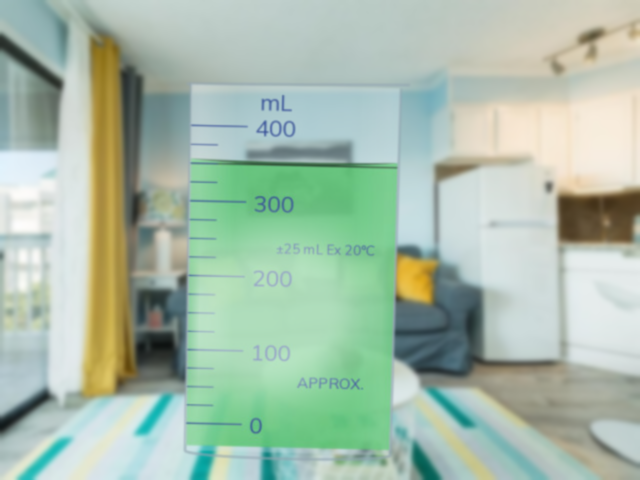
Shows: {"value": 350, "unit": "mL"}
